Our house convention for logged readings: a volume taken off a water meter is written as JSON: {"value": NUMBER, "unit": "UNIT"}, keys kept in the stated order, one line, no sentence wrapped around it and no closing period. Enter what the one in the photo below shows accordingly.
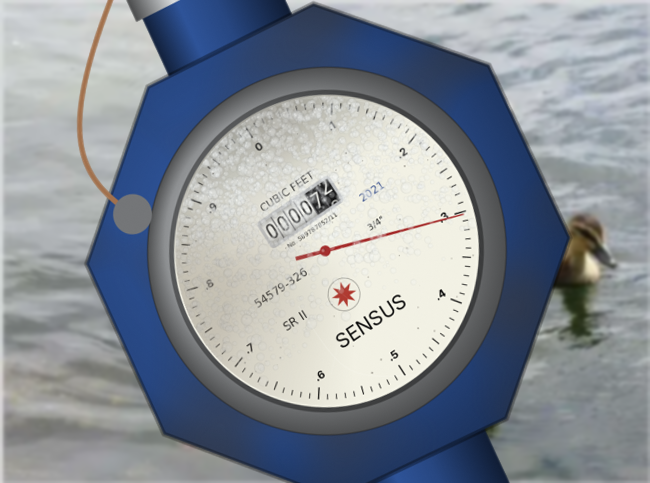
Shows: {"value": 72.30, "unit": "ft³"}
